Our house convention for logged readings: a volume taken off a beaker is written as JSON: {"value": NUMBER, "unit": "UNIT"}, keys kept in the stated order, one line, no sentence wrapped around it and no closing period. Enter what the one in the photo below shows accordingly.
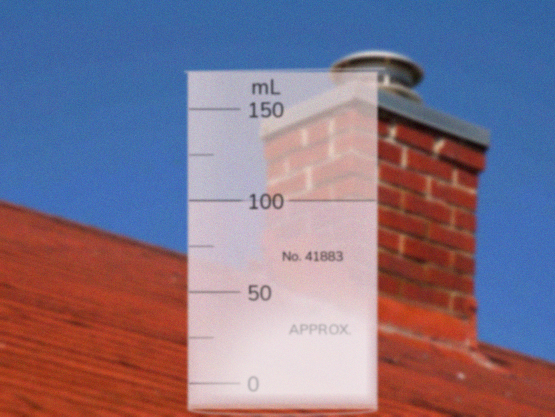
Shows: {"value": 100, "unit": "mL"}
